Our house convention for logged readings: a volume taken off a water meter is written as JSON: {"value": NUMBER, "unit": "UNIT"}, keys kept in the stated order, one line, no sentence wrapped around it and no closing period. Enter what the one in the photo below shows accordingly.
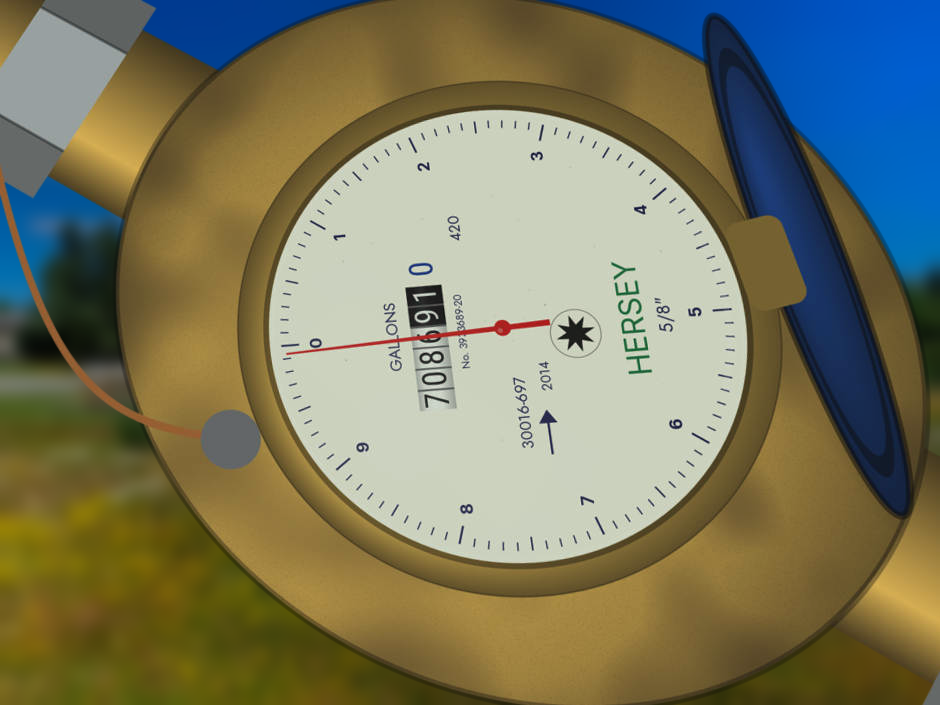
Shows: {"value": 7086909.9, "unit": "gal"}
